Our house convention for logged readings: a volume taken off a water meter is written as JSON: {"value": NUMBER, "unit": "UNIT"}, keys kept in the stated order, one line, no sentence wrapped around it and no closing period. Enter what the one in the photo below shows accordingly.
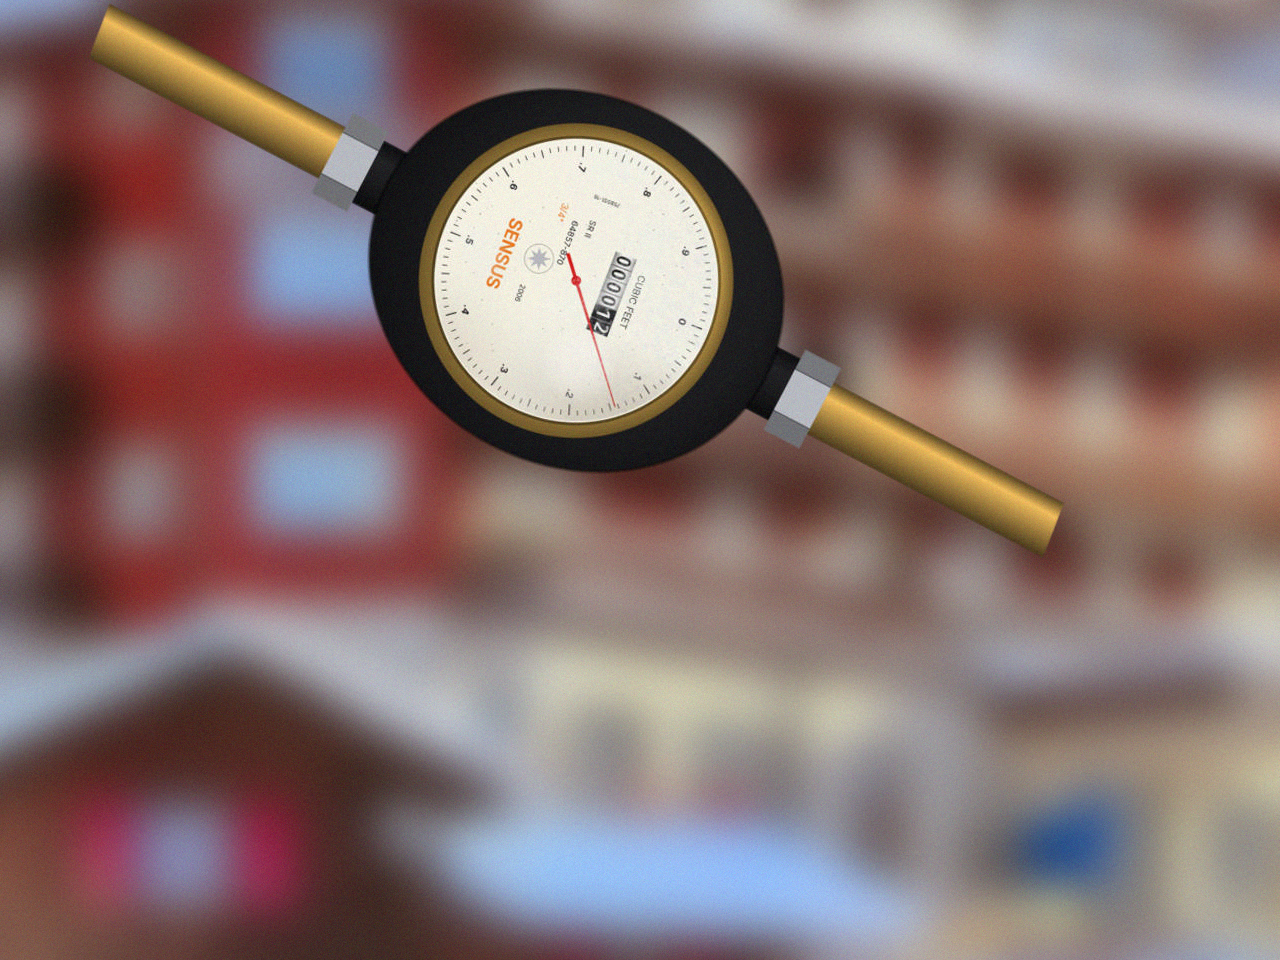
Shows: {"value": 12.14, "unit": "ft³"}
